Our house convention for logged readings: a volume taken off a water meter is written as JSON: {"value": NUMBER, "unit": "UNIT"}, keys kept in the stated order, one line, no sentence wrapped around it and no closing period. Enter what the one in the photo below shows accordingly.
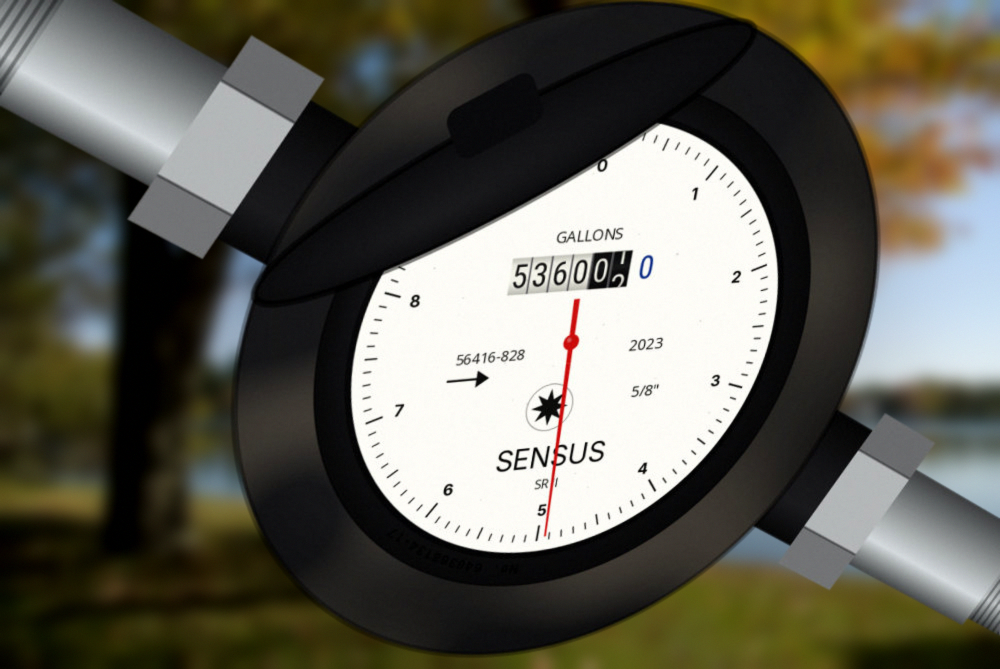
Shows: {"value": 5360014.9, "unit": "gal"}
